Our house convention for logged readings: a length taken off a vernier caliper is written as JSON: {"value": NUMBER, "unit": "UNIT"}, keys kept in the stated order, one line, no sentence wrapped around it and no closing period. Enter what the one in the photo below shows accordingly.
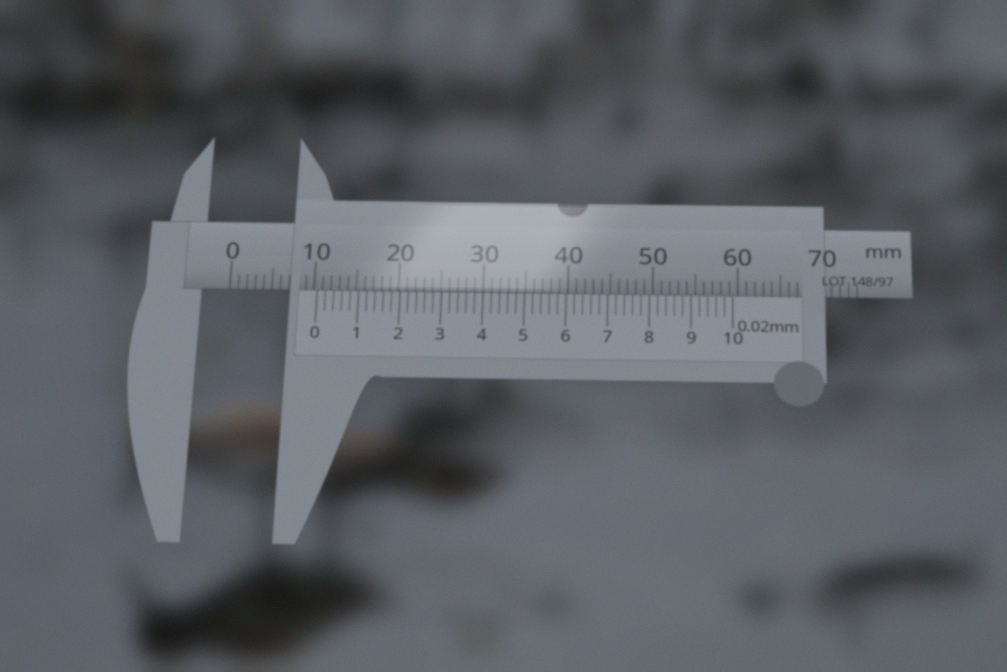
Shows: {"value": 10.4, "unit": "mm"}
